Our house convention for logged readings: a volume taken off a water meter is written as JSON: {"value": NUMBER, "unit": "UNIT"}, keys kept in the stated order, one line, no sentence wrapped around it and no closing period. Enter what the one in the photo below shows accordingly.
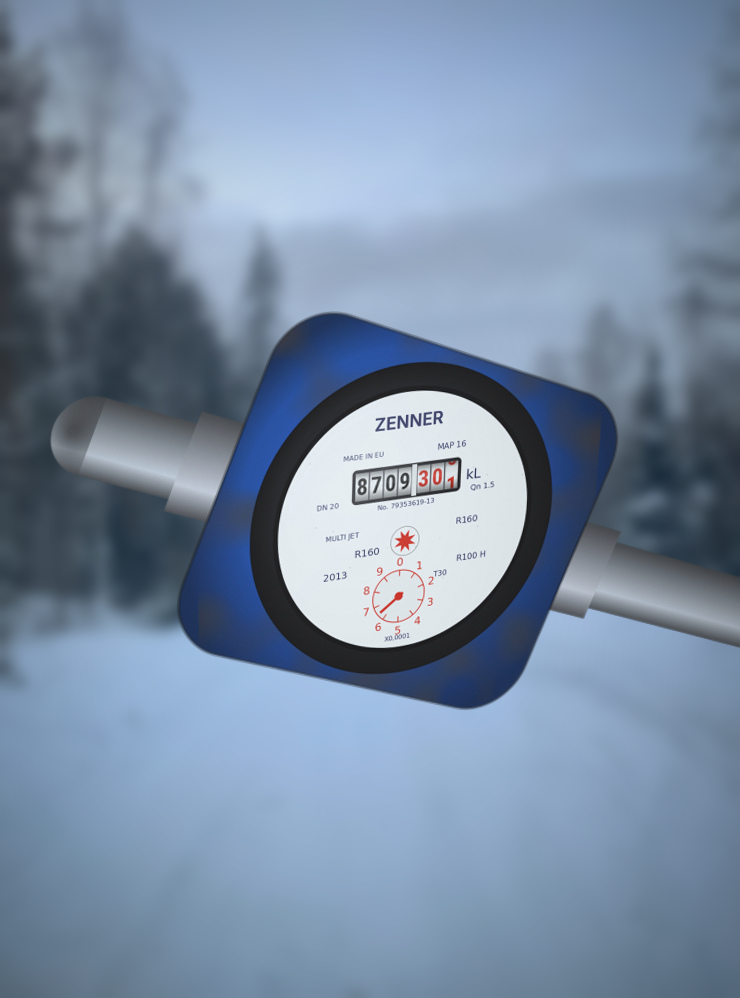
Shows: {"value": 8709.3006, "unit": "kL"}
